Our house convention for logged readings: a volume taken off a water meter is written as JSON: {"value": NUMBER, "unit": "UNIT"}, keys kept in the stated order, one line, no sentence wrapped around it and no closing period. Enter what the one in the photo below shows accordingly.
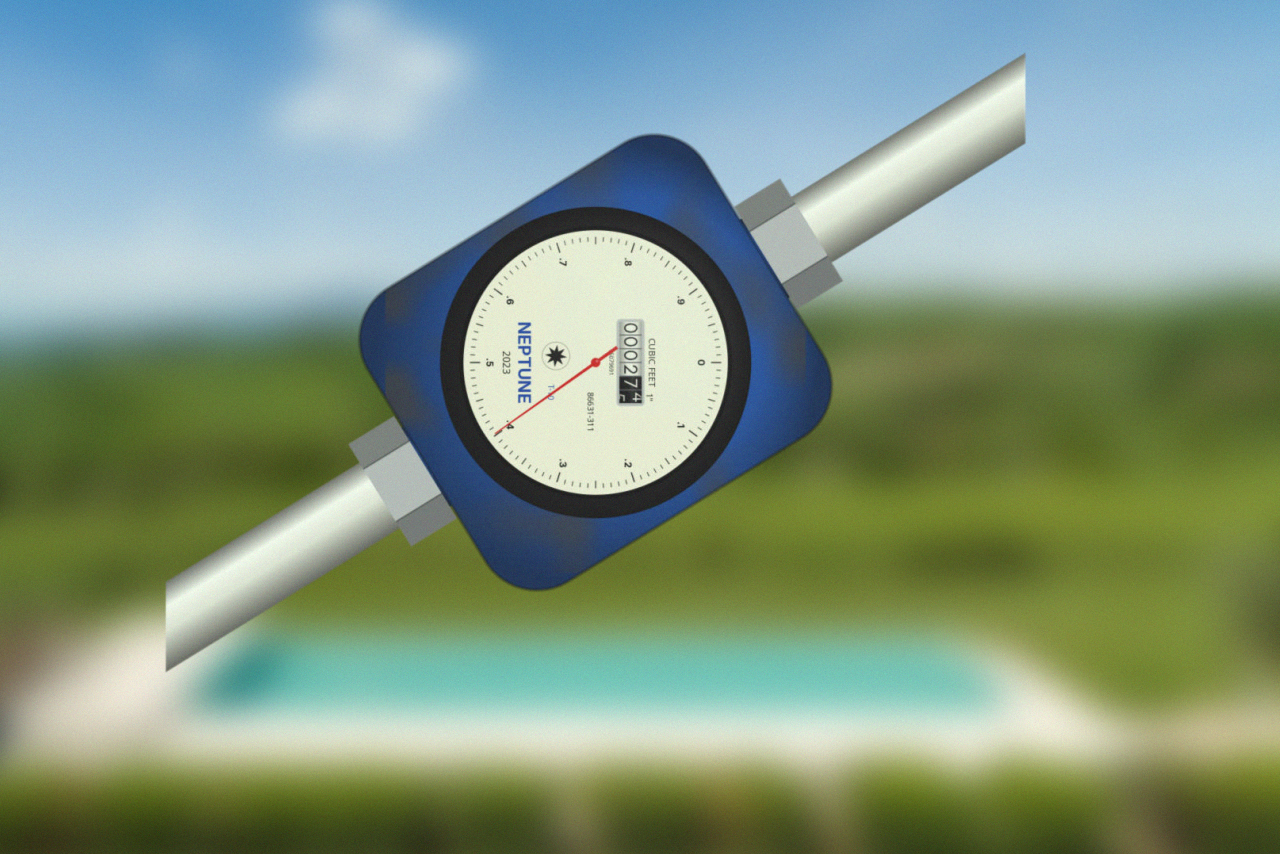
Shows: {"value": 274.40, "unit": "ft³"}
